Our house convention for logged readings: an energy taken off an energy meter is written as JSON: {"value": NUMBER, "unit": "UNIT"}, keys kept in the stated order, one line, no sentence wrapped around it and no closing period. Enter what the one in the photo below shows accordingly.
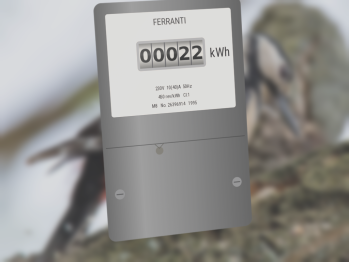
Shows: {"value": 22, "unit": "kWh"}
